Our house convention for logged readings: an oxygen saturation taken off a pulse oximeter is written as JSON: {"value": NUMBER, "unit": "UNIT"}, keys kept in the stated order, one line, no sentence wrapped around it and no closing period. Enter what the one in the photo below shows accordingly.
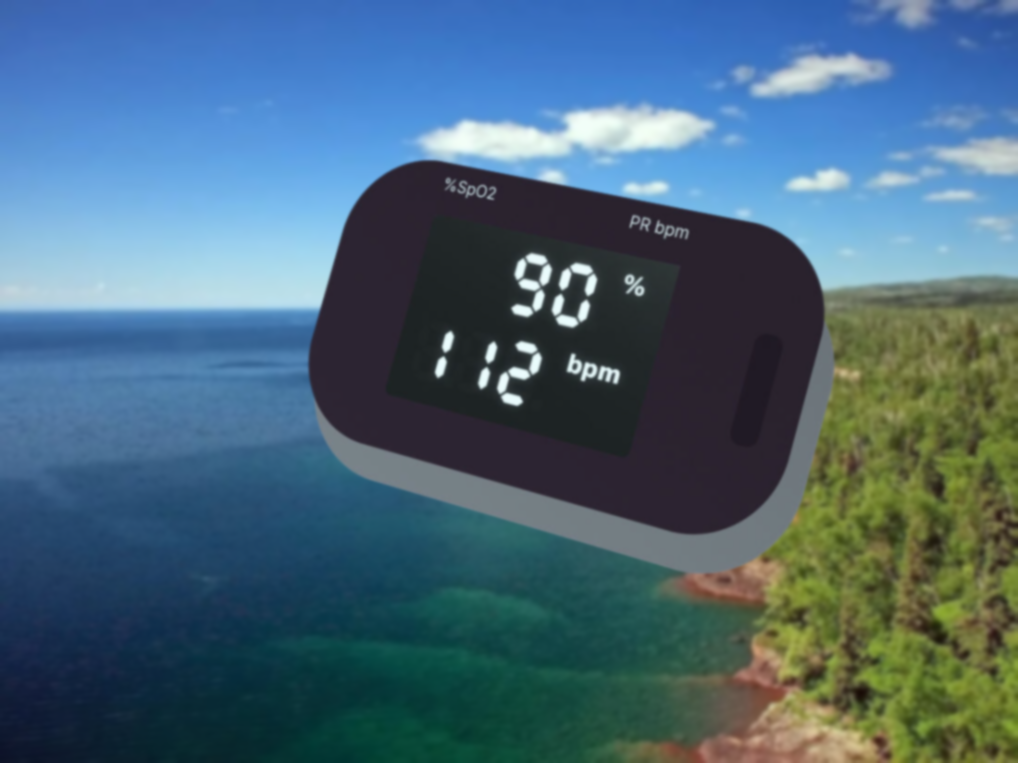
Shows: {"value": 90, "unit": "%"}
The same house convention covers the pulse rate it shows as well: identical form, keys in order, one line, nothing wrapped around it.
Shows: {"value": 112, "unit": "bpm"}
